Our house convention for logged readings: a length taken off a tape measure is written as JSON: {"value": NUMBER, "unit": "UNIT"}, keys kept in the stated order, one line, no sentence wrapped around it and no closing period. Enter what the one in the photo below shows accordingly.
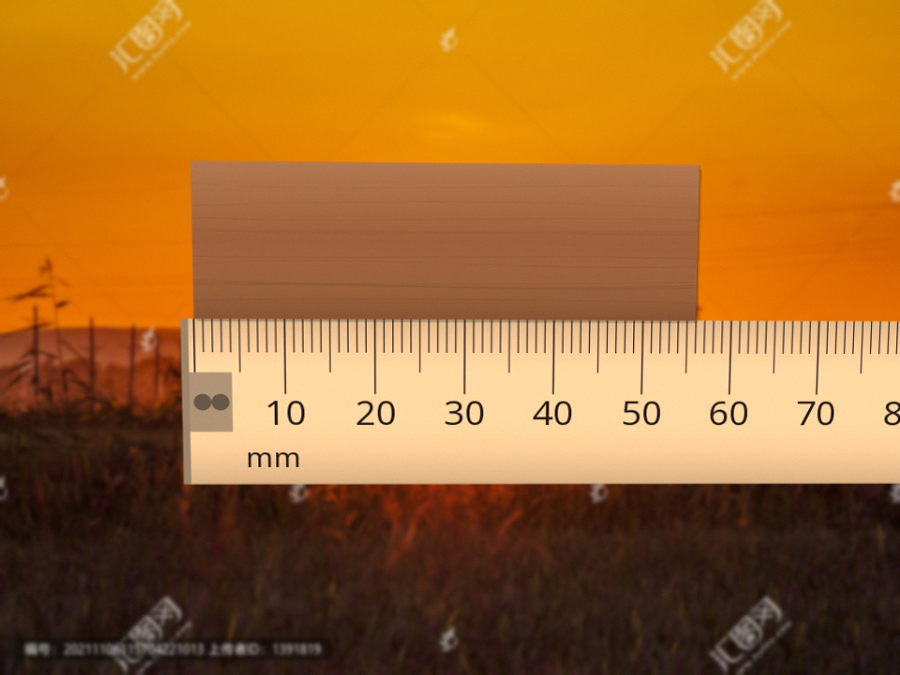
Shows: {"value": 56, "unit": "mm"}
